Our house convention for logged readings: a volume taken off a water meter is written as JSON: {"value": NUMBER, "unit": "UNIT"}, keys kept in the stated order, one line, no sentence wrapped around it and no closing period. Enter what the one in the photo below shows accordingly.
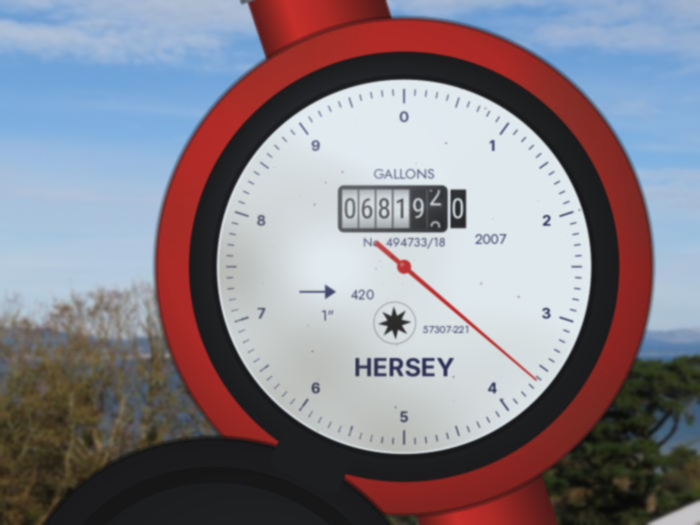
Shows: {"value": 681923.6, "unit": "gal"}
